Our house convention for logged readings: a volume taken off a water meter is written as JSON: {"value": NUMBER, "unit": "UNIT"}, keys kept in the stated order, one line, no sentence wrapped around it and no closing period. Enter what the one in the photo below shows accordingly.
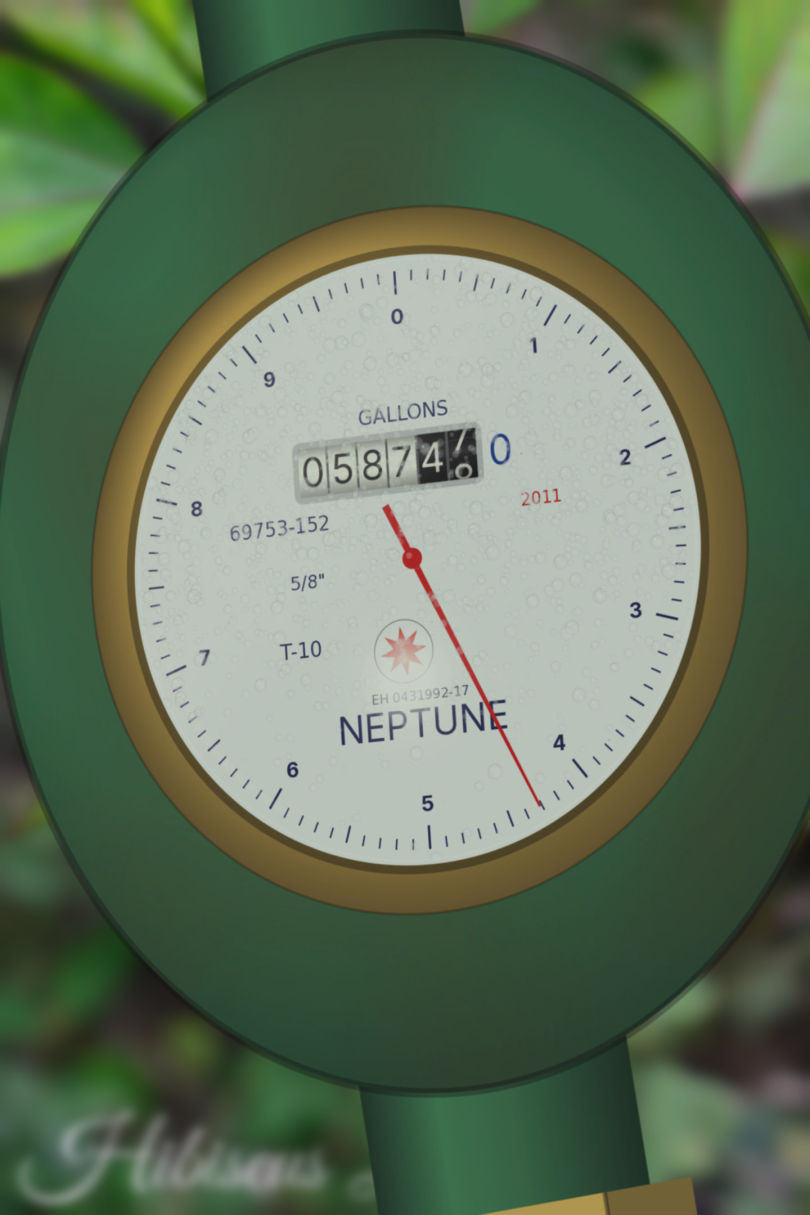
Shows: {"value": 587474.3, "unit": "gal"}
